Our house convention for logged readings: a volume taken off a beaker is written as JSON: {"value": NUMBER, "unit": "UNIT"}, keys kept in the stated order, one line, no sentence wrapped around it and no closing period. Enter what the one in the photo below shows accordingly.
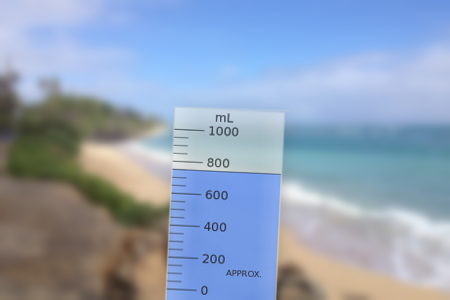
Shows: {"value": 750, "unit": "mL"}
